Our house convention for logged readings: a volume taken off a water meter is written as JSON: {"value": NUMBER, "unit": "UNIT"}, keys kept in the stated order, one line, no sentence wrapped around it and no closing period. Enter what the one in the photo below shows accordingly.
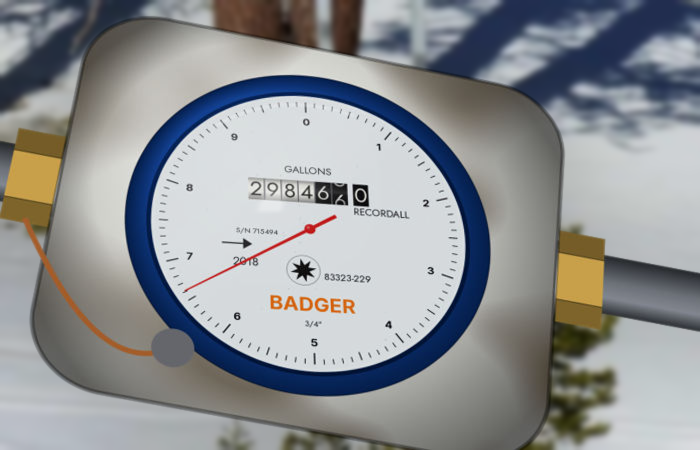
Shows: {"value": 2984656.6, "unit": "gal"}
